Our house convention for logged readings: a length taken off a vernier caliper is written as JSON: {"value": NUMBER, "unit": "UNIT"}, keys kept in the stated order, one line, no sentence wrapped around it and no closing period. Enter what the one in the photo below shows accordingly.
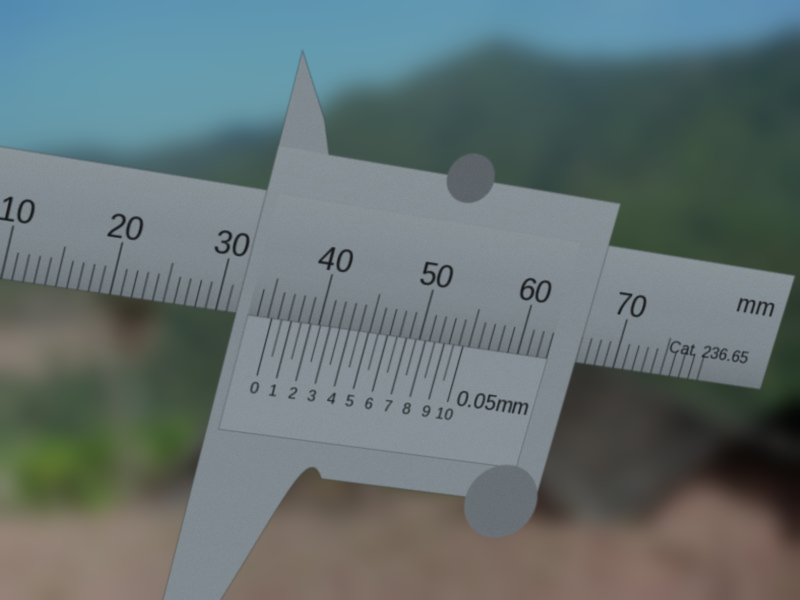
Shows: {"value": 35.4, "unit": "mm"}
